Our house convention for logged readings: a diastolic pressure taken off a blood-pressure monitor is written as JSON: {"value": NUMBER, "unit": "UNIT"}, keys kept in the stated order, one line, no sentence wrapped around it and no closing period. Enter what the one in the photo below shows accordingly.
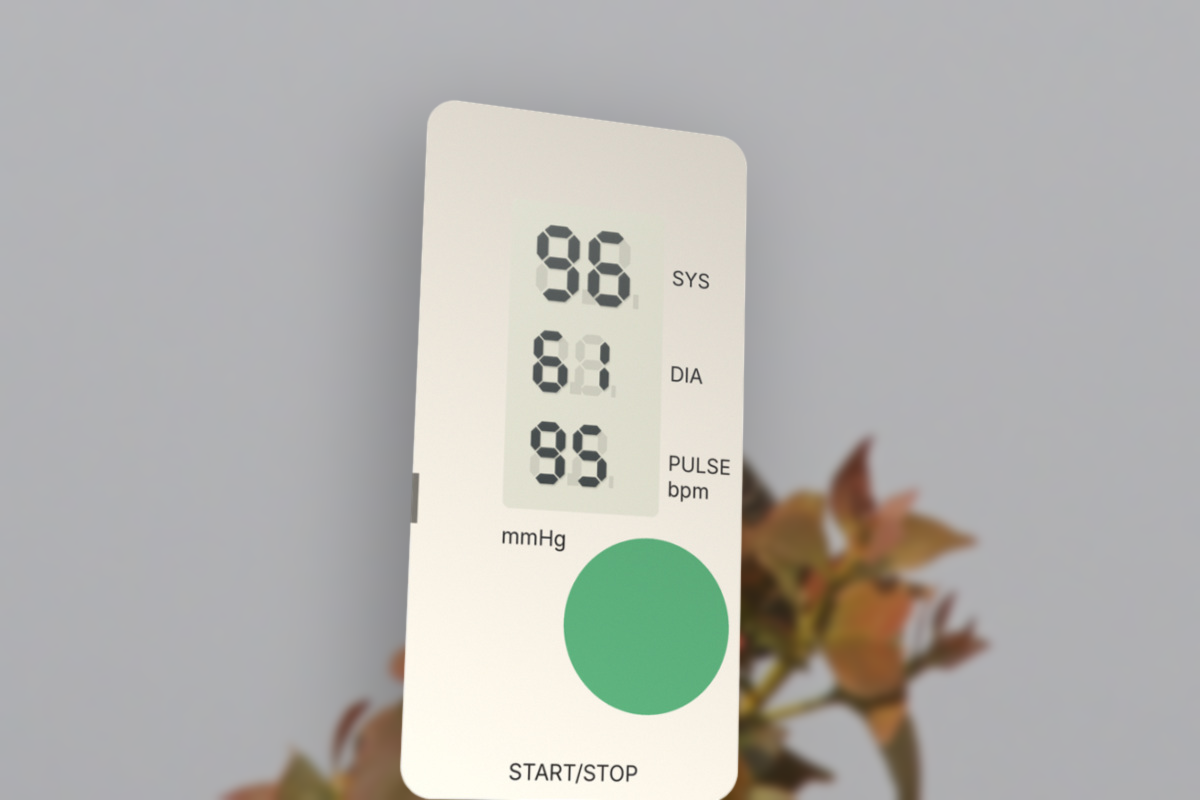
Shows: {"value": 61, "unit": "mmHg"}
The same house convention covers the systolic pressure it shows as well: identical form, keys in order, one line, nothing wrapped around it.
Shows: {"value": 96, "unit": "mmHg"}
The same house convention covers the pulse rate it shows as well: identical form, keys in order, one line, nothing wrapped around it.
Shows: {"value": 95, "unit": "bpm"}
